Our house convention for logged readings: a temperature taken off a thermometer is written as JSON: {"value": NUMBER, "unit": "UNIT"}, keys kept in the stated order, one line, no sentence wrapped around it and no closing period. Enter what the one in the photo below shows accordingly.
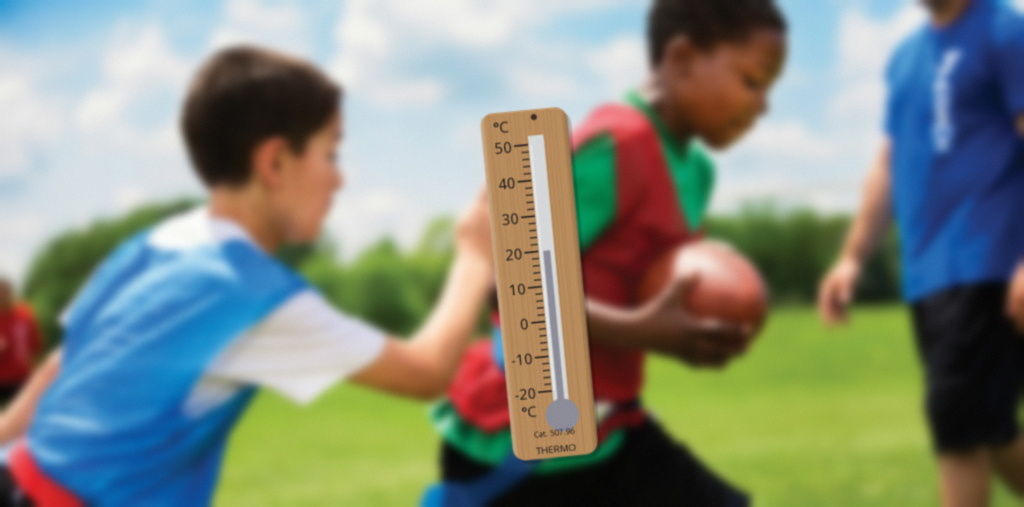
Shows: {"value": 20, "unit": "°C"}
